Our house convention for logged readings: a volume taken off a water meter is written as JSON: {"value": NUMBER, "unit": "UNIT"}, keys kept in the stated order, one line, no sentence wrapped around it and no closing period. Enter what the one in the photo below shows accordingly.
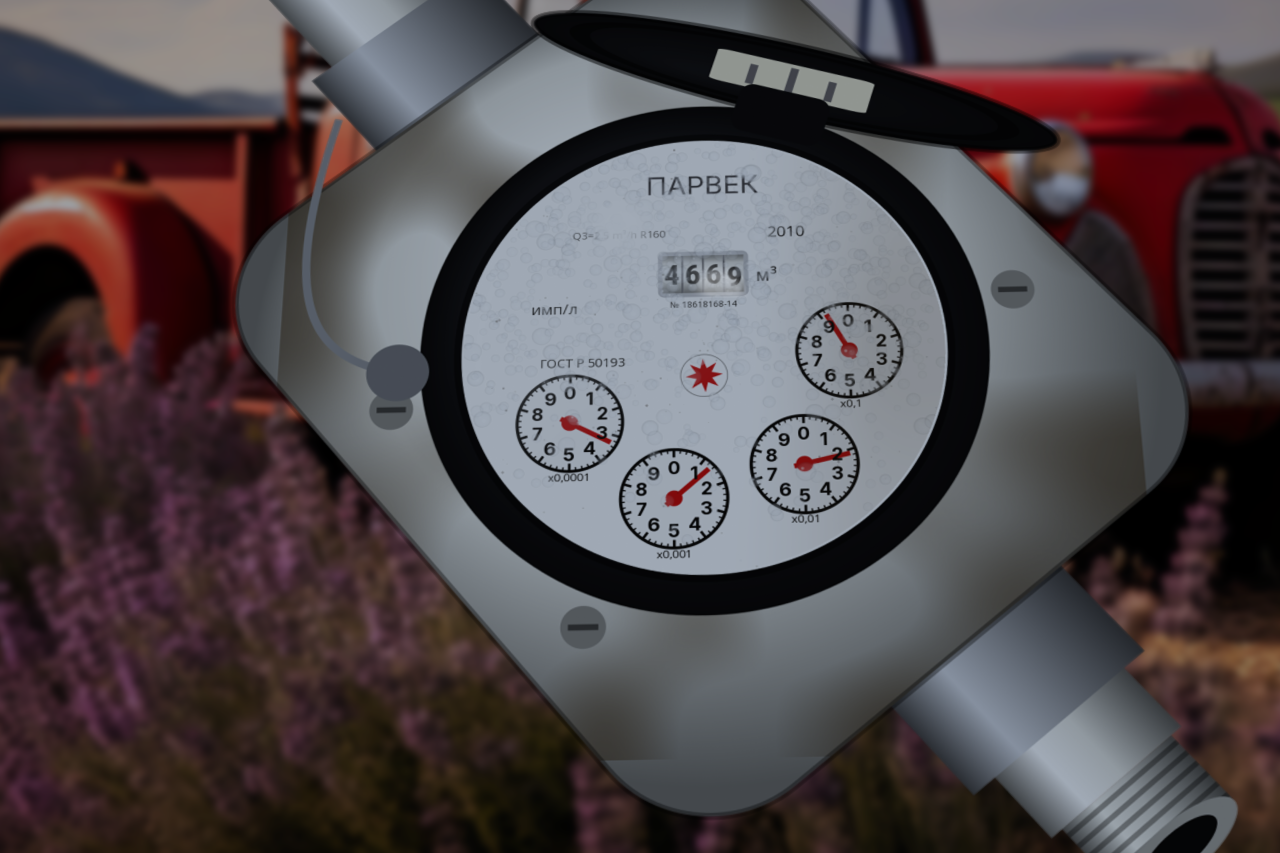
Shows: {"value": 4668.9213, "unit": "m³"}
